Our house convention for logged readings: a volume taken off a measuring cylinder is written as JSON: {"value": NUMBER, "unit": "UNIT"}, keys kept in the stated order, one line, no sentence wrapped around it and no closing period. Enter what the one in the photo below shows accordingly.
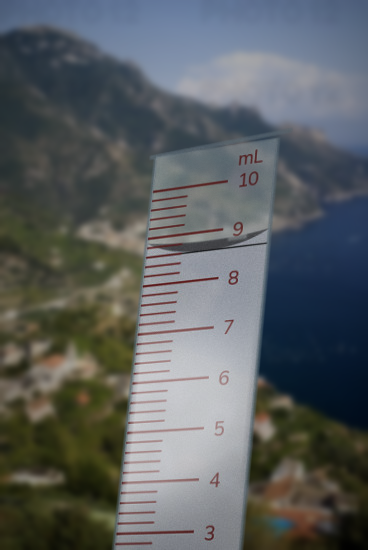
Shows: {"value": 8.6, "unit": "mL"}
